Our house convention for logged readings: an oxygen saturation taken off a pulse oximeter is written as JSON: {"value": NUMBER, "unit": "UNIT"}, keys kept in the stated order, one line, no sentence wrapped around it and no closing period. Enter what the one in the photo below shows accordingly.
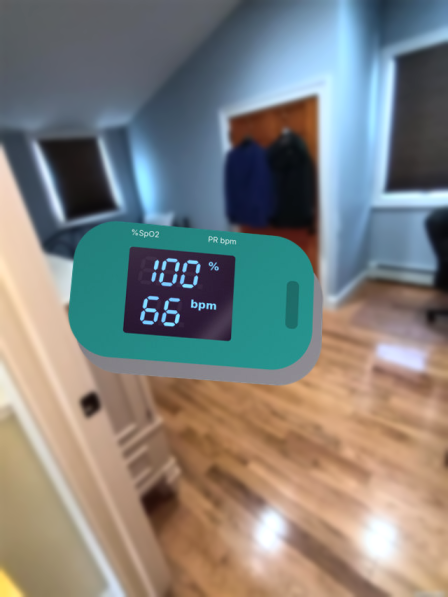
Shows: {"value": 100, "unit": "%"}
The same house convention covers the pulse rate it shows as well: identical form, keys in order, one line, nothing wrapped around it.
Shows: {"value": 66, "unit": "bpm"}
